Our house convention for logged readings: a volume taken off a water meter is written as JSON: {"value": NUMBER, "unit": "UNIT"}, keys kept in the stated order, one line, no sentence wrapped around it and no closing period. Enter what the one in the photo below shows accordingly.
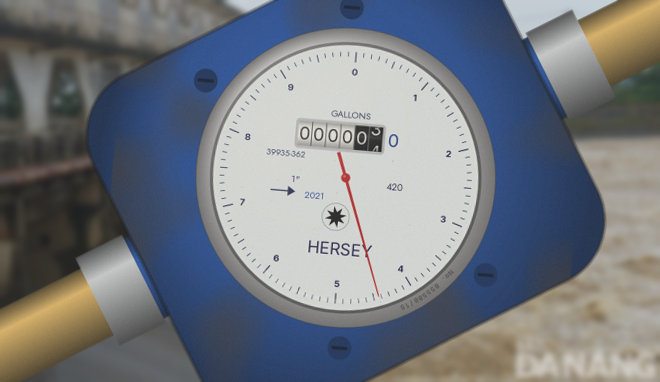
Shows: {"value": 34.4, "unit": "gal"}
